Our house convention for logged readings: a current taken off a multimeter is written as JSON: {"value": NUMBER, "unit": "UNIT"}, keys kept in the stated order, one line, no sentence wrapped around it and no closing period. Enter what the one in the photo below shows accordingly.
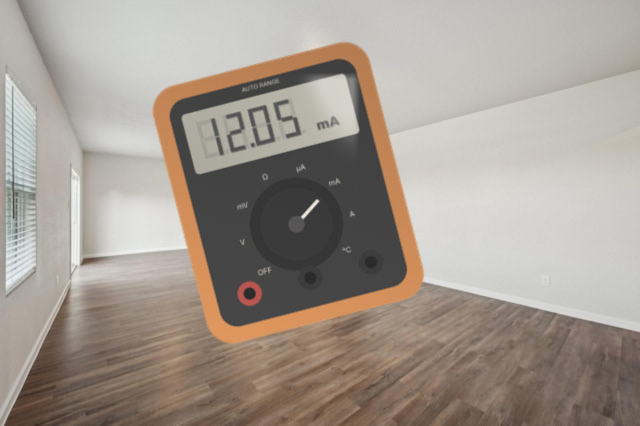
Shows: {"value": 12.05, "unit": "mA"}
